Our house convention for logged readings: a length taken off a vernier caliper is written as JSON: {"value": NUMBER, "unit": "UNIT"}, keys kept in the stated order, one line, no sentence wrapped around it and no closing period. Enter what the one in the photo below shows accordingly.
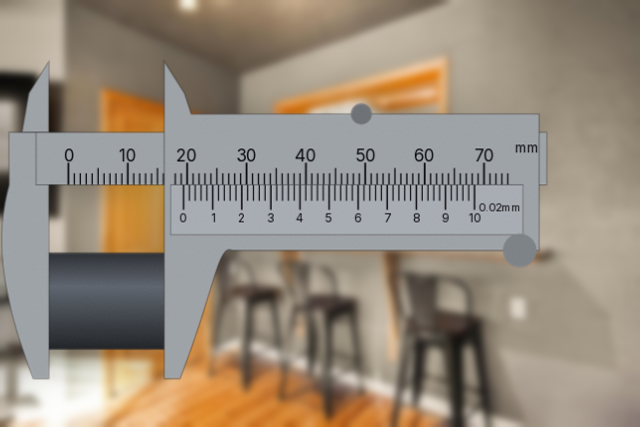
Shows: {"value": 19.4, "unit": "mm"}
